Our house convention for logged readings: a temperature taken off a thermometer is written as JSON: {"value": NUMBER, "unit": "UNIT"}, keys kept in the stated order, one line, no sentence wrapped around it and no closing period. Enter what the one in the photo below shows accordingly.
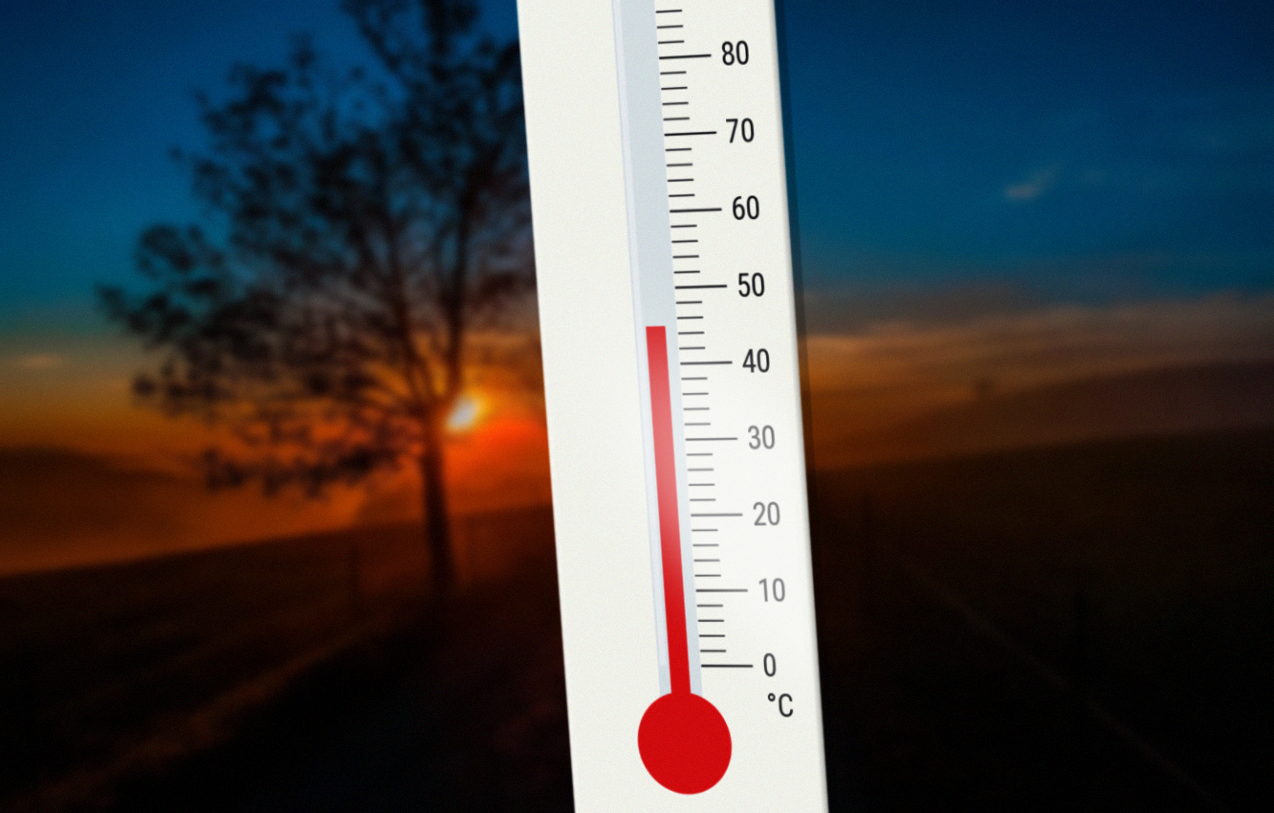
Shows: {"value": 45, "unit": "°C"}
